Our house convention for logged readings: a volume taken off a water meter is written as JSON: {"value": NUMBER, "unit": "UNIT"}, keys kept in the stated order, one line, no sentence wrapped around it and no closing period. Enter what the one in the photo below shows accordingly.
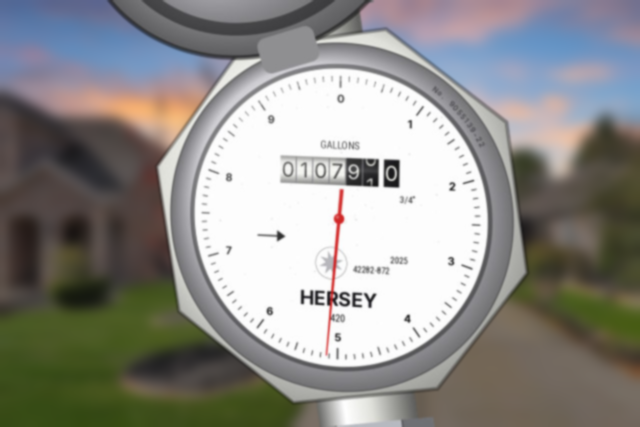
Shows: {"value": 107905.1, "unit": "gal"}
